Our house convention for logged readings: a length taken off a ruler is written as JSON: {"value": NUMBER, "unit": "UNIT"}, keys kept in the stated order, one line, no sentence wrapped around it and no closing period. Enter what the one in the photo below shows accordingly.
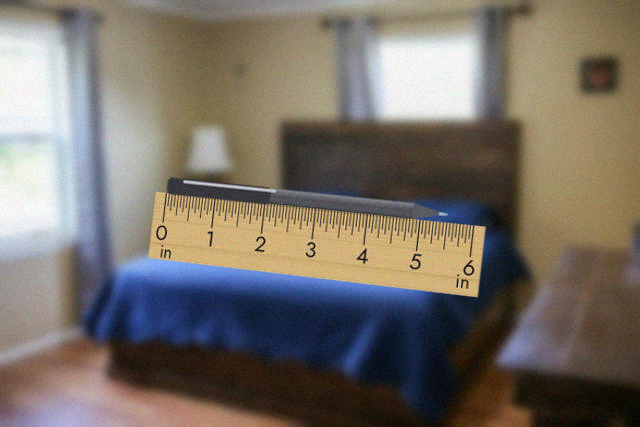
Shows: {"value": 5.5, "unit": "in"}
